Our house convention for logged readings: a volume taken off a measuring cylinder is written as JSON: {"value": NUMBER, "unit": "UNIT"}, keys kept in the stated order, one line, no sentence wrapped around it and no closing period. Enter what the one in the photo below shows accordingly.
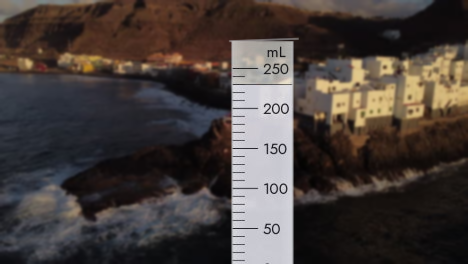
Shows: {"value": 230, "unit": "mL"}
